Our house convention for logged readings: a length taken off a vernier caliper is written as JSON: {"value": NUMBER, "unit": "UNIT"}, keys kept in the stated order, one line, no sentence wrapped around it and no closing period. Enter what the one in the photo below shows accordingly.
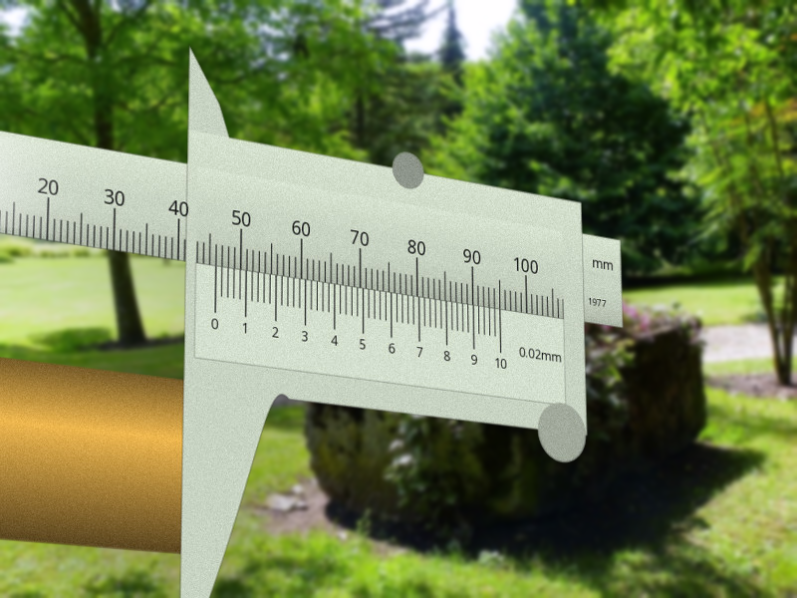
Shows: {"value": 46.0, "unit": "mm"}
